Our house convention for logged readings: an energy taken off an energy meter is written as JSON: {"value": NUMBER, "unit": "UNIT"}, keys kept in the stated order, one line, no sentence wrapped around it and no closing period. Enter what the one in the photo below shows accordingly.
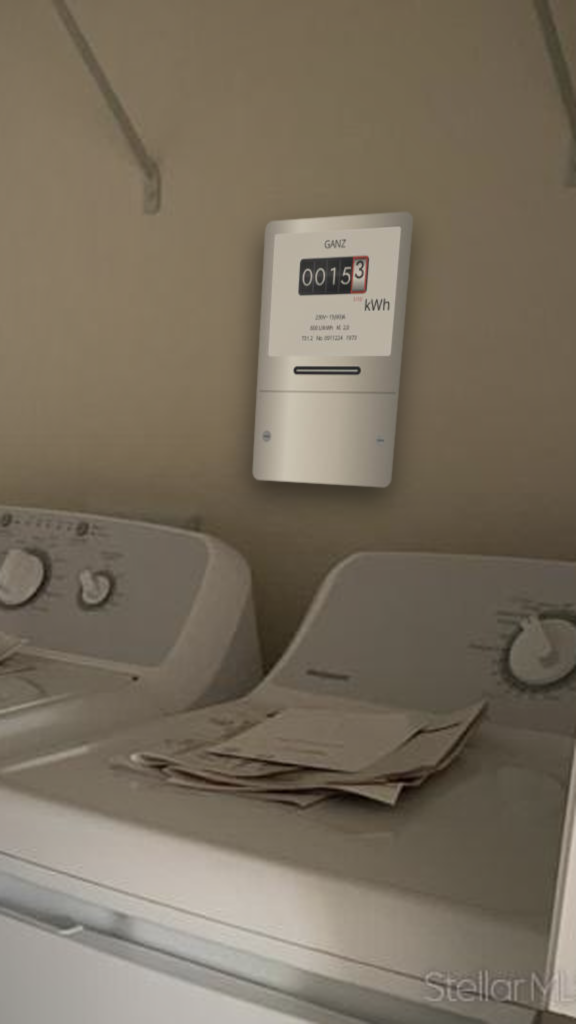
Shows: {"value": 15.3, "unit": "kWh"}
